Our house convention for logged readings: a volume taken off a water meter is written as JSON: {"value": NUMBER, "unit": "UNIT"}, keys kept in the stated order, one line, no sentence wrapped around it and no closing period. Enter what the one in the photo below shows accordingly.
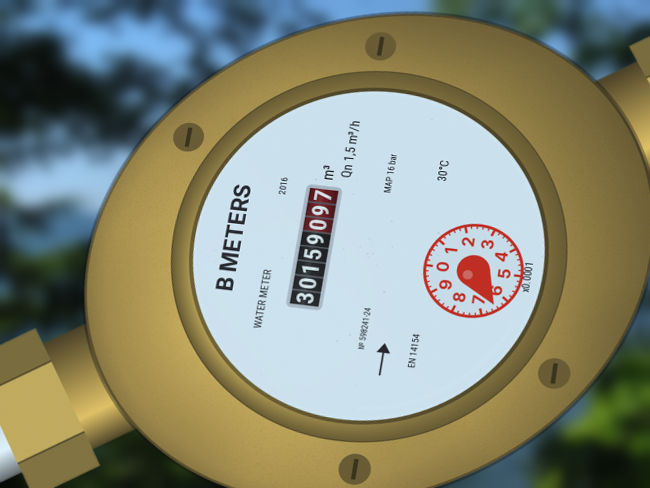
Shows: {"value": 30159.0976, "unit": "m³"}
